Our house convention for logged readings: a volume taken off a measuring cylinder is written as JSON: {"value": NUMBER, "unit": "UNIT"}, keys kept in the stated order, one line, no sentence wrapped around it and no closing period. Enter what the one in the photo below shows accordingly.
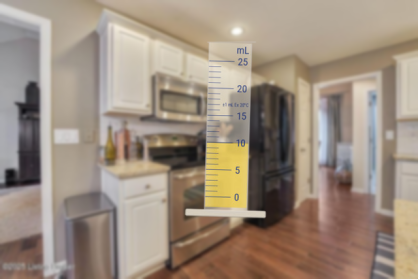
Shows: {"value": 10, "unit": "mL"}
